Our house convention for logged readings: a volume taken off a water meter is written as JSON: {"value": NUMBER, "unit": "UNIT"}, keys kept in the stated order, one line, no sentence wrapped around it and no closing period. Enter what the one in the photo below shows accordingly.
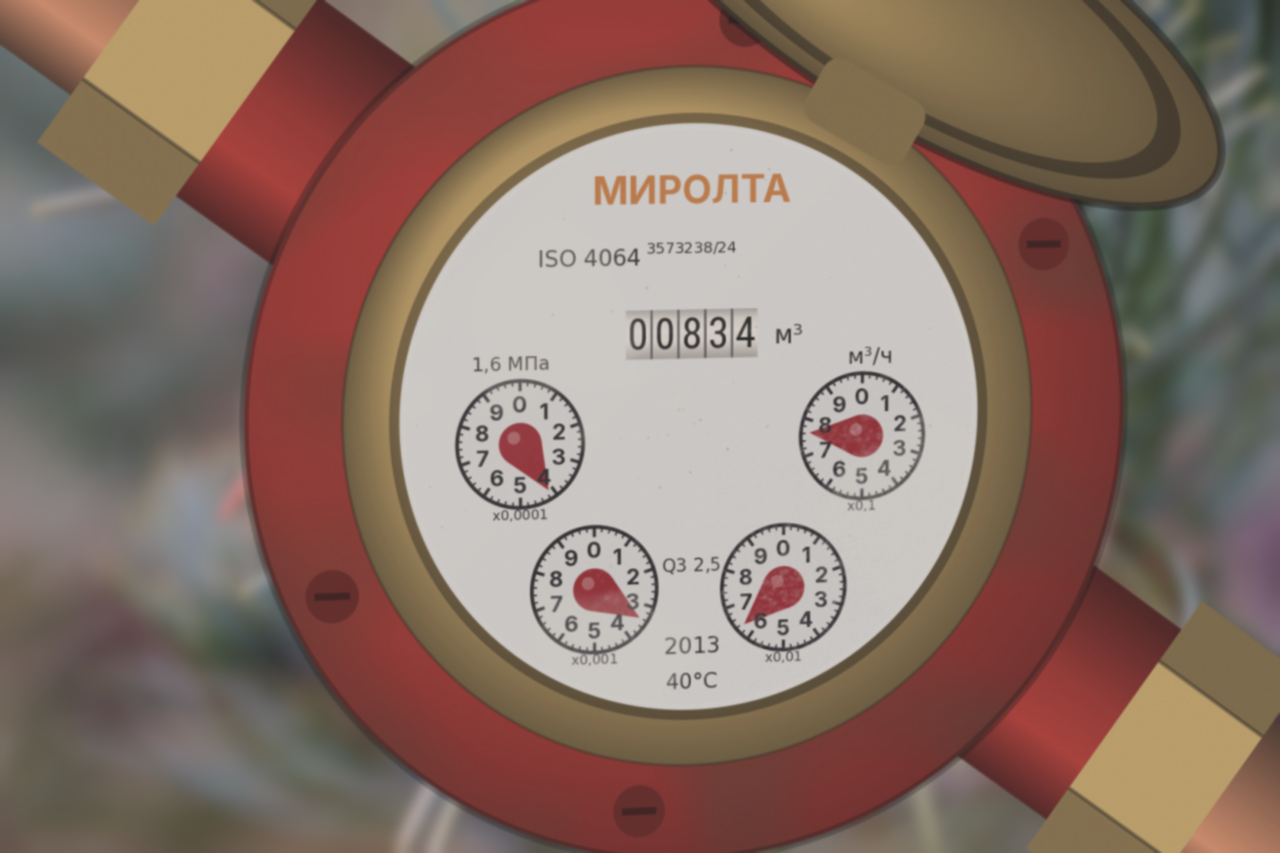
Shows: {"value": 834.7634, "unit": "m³"}
